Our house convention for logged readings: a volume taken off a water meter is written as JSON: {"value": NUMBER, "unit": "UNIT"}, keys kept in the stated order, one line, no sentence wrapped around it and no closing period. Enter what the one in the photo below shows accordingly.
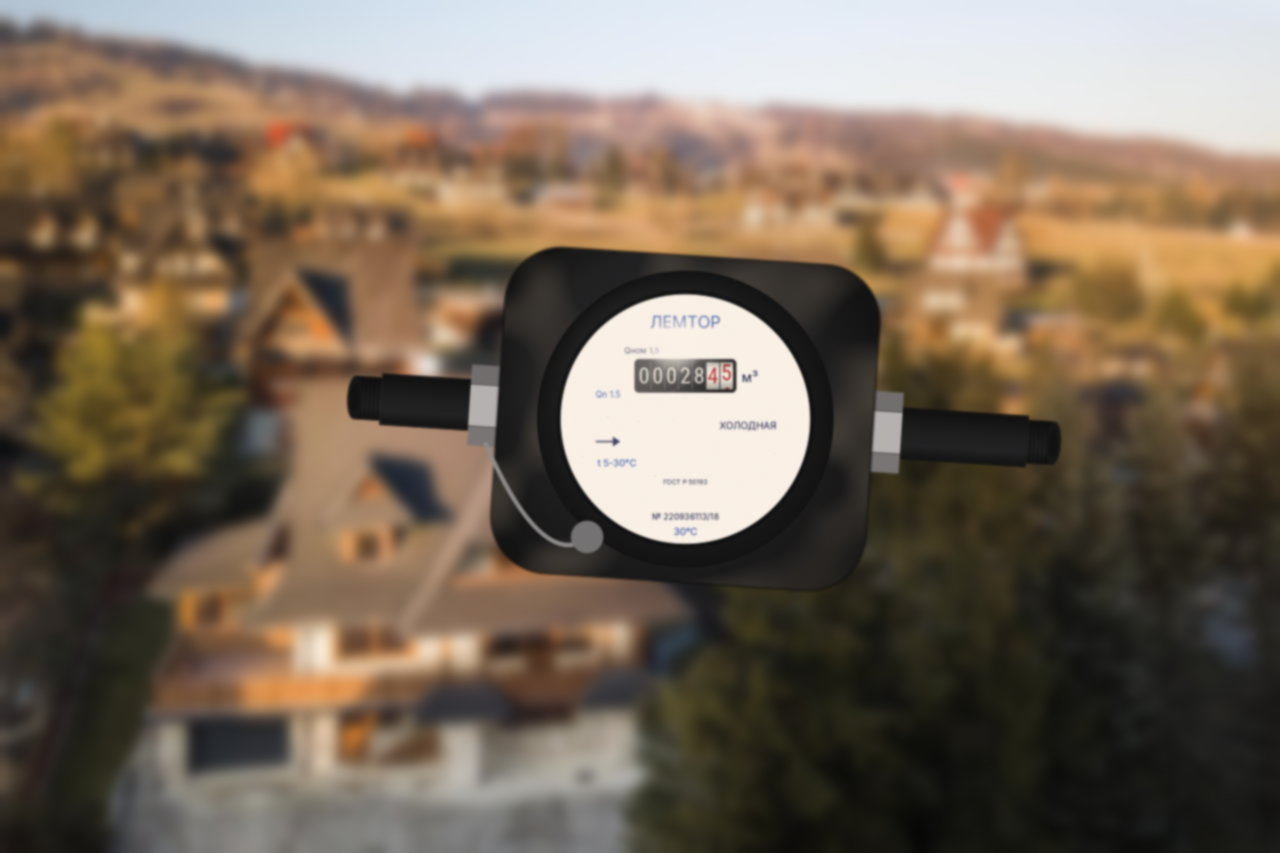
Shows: {"value": 28.45, "unit": "m³"}
